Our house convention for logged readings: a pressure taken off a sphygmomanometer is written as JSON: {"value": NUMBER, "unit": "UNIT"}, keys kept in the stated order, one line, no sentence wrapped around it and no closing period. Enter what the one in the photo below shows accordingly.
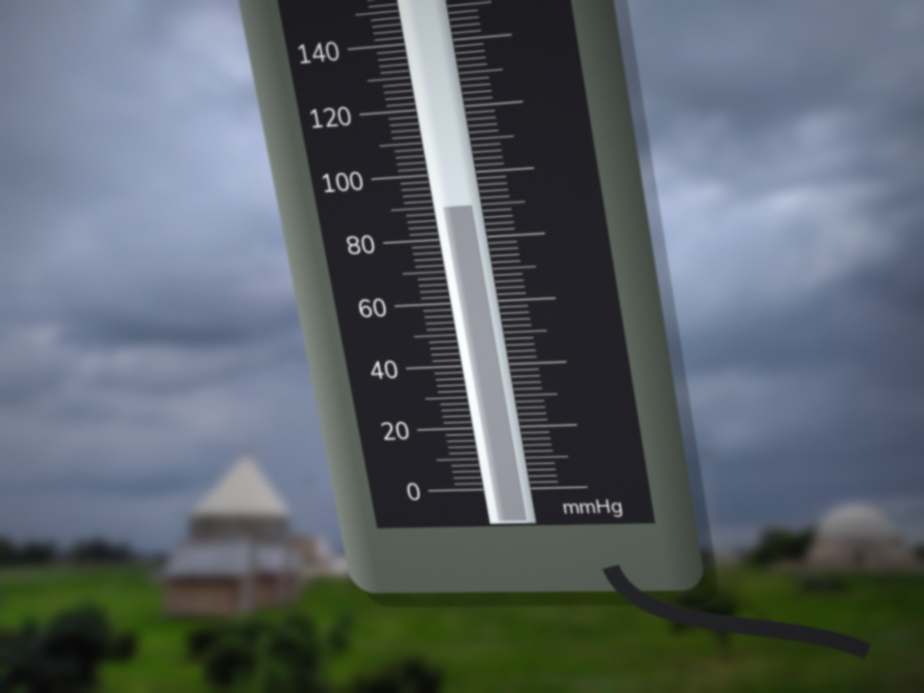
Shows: {"value": 90, "unit": "mmHg"}
